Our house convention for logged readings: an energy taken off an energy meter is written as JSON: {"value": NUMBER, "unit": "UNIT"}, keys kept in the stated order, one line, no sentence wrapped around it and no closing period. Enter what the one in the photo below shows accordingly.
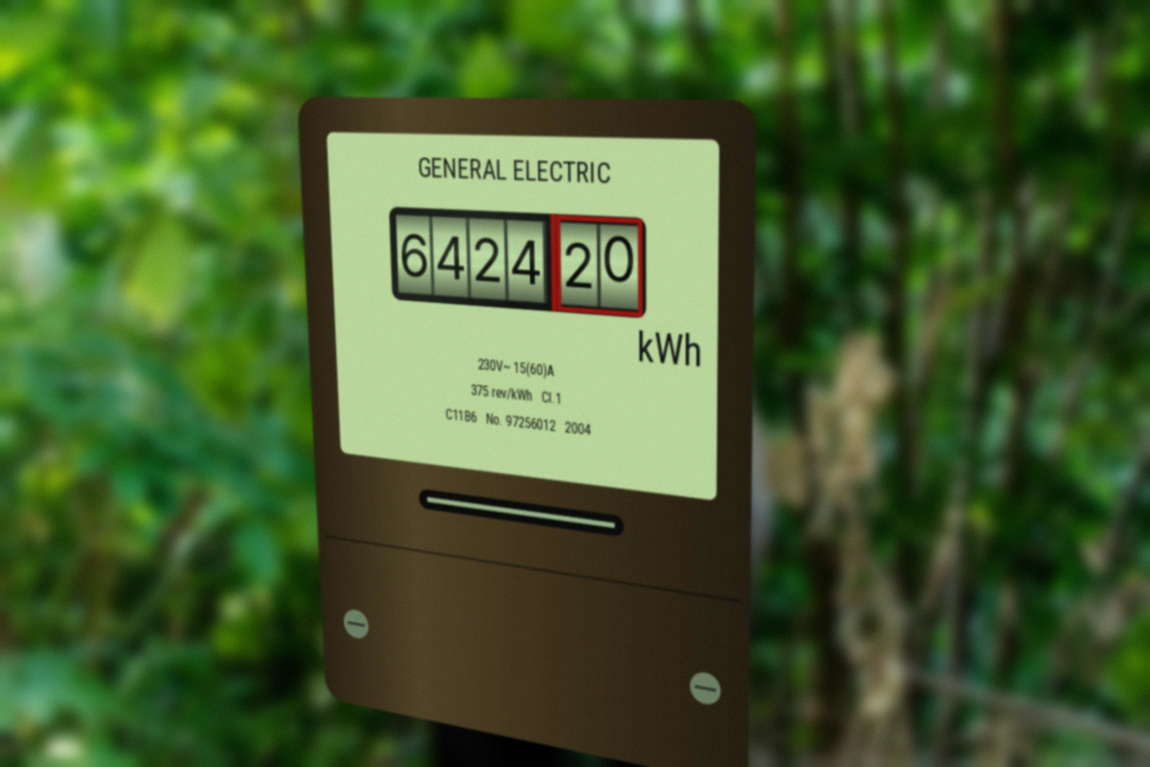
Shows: {"value": 6424.20, "unit": "kWh"}
